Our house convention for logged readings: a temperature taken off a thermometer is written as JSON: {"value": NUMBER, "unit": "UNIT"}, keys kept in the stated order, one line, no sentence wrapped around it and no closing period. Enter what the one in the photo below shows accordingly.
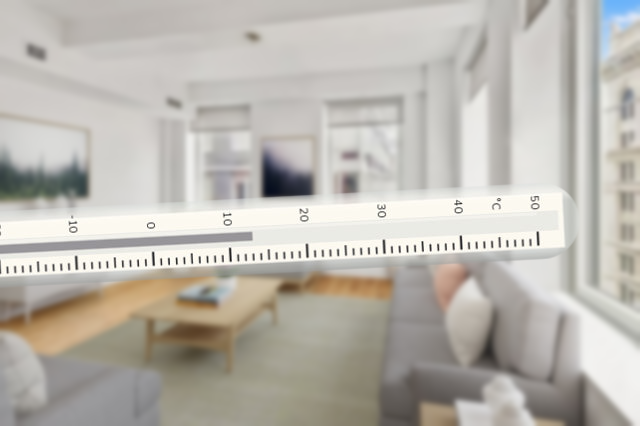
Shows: {"value": 13, "unit": "°C"}
